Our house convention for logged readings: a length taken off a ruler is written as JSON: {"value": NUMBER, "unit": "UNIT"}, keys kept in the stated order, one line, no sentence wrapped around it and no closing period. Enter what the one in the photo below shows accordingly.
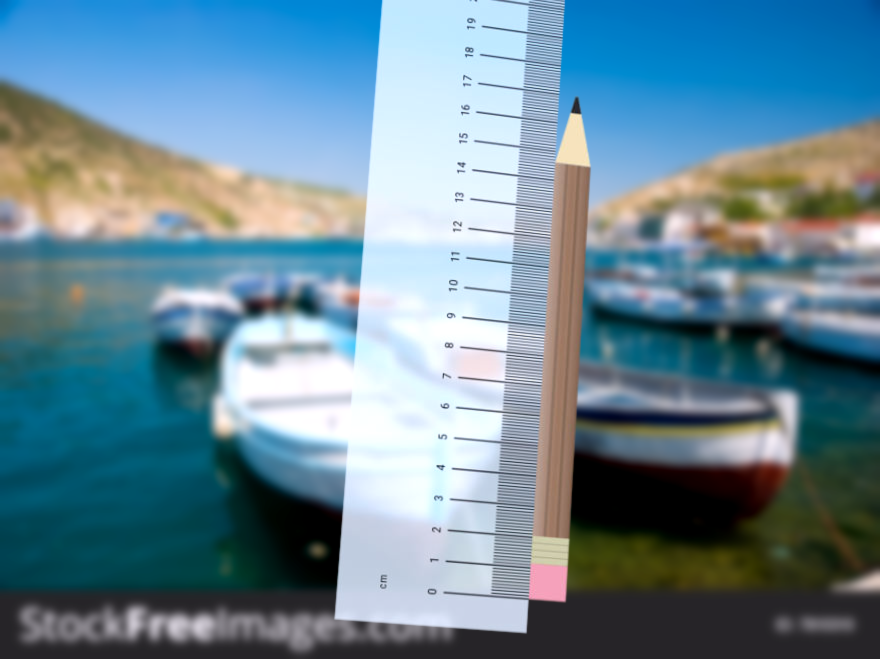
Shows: {"value": 17, "unit": "cm"}
